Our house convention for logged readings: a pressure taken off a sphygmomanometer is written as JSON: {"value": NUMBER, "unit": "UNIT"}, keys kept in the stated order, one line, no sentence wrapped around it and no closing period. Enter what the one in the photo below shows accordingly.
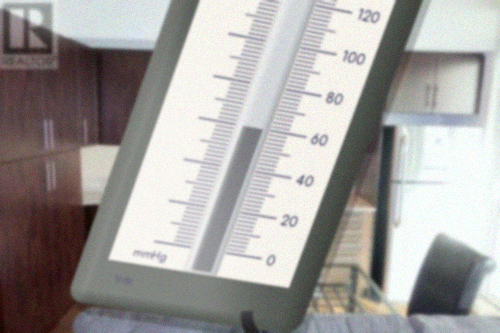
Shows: {"value": 60, "unit": "mmHg"}
